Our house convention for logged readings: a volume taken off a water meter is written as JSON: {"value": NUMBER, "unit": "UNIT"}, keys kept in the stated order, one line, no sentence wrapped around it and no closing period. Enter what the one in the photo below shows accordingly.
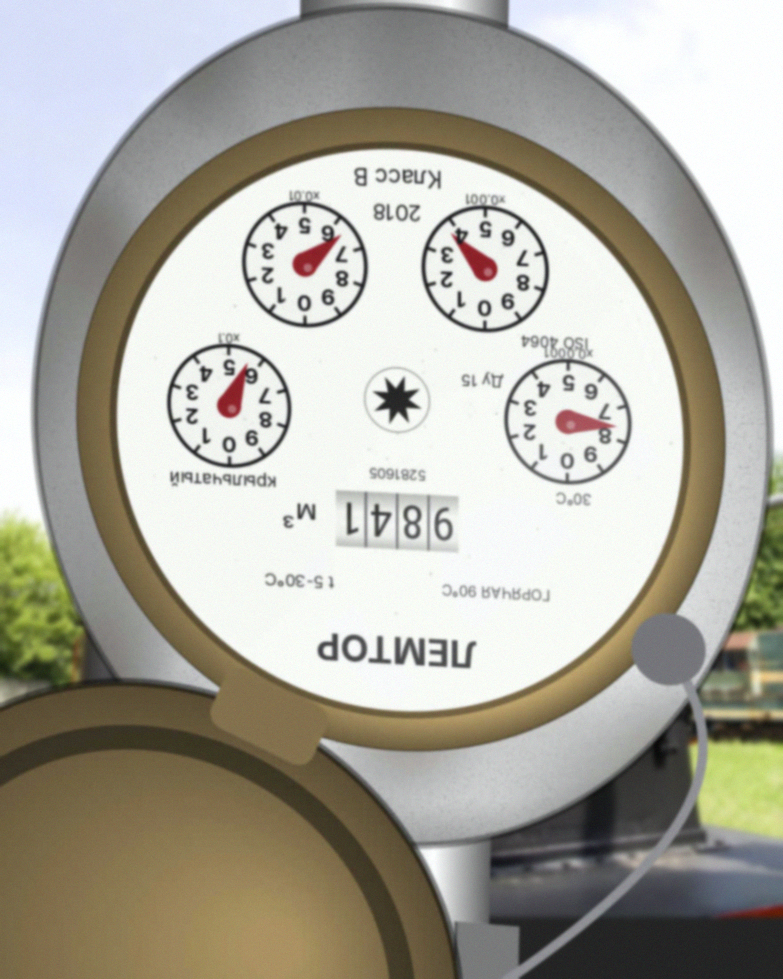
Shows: {"value": 9841.5637, "unit": "m³"}
